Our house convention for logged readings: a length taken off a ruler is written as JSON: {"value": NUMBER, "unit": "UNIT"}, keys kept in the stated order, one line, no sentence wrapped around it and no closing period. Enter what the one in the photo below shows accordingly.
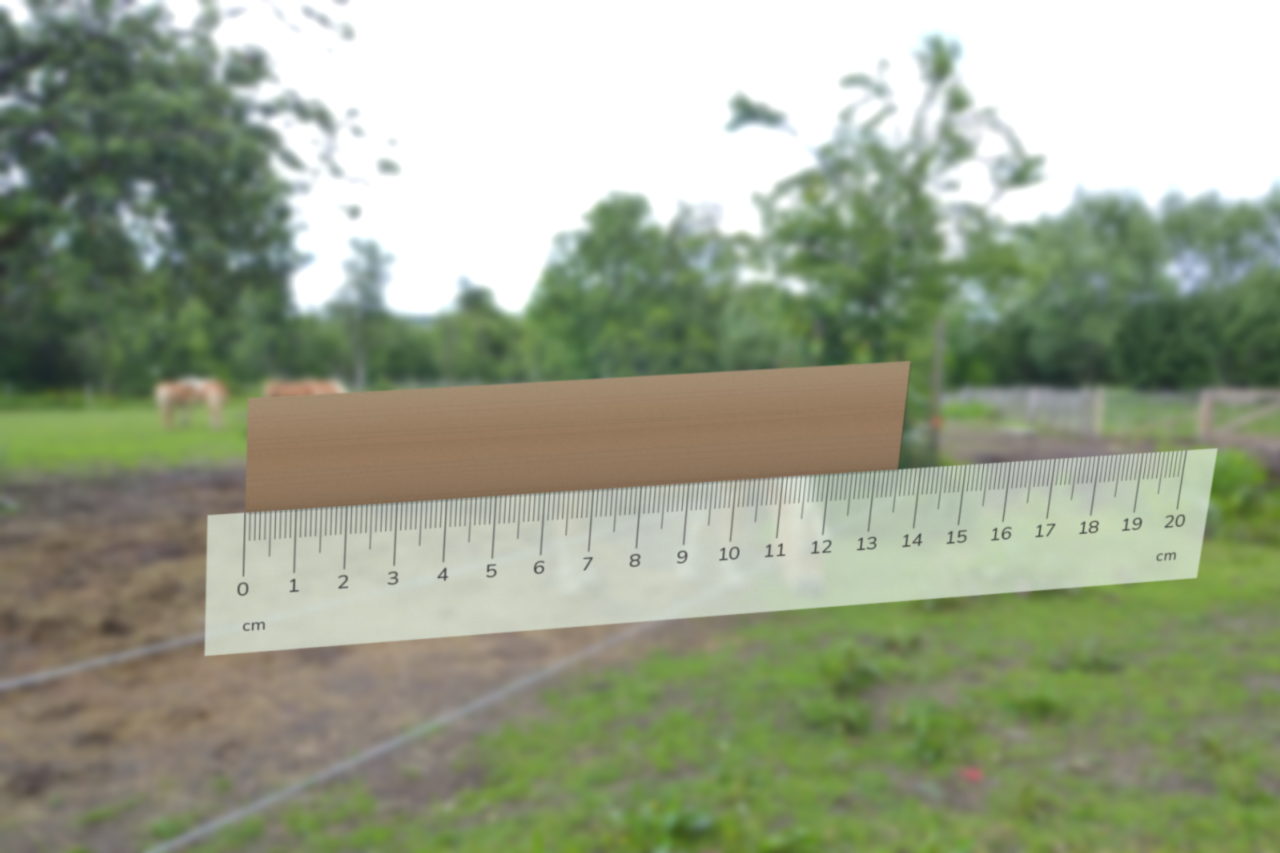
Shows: {"value": 13.5, "unit": "cm"}
